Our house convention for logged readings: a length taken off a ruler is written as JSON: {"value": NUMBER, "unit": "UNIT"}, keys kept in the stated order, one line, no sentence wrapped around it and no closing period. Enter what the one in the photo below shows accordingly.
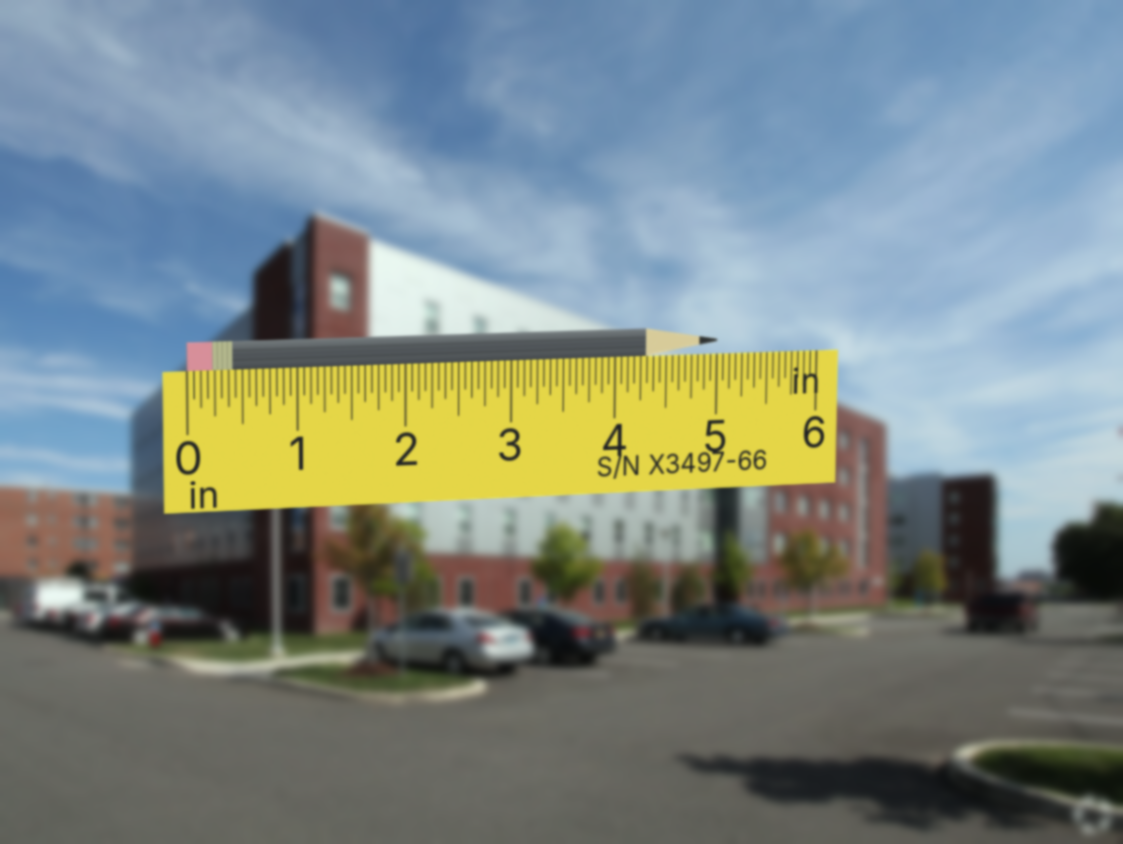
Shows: {"value": 5, "unit": "in"}
